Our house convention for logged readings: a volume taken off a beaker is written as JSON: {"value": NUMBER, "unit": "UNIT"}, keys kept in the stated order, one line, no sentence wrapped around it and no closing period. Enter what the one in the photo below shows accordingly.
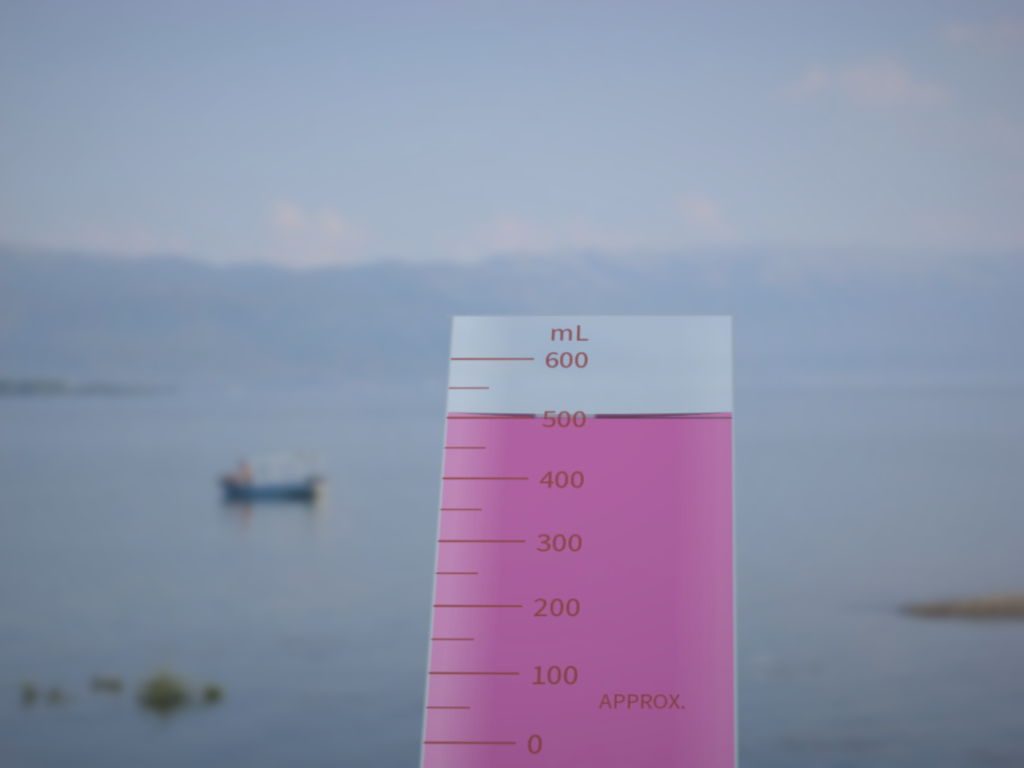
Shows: {"value": 500, "unit": "mL"}
